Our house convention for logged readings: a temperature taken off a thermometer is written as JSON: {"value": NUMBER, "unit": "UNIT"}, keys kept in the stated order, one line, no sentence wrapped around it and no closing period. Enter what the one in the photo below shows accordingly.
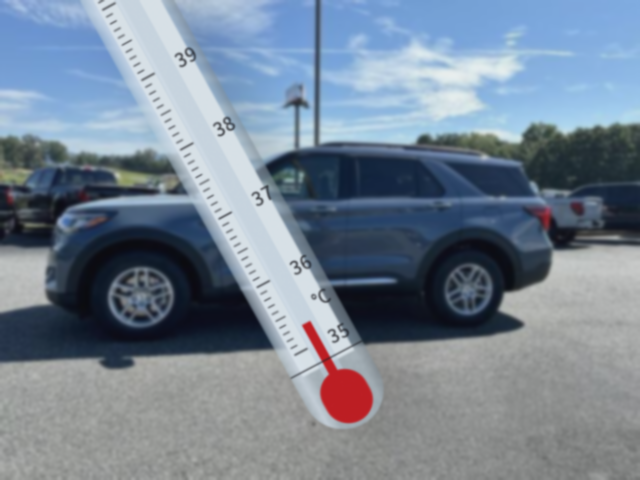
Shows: {"value": 35.3, "unit": "°C"}
